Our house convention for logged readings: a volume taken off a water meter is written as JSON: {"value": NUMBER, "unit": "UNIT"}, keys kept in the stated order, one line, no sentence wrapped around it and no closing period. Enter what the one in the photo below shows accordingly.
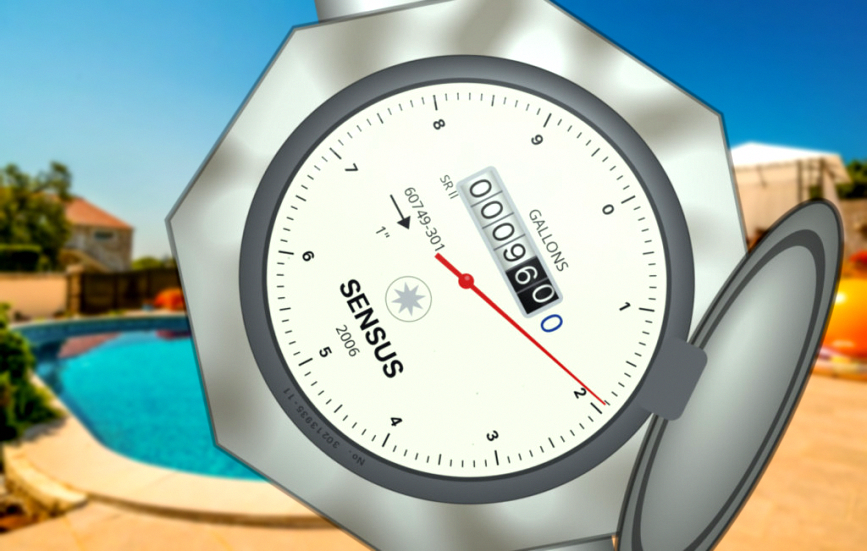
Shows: {"value": 9601.9, "unit": "gal"}
